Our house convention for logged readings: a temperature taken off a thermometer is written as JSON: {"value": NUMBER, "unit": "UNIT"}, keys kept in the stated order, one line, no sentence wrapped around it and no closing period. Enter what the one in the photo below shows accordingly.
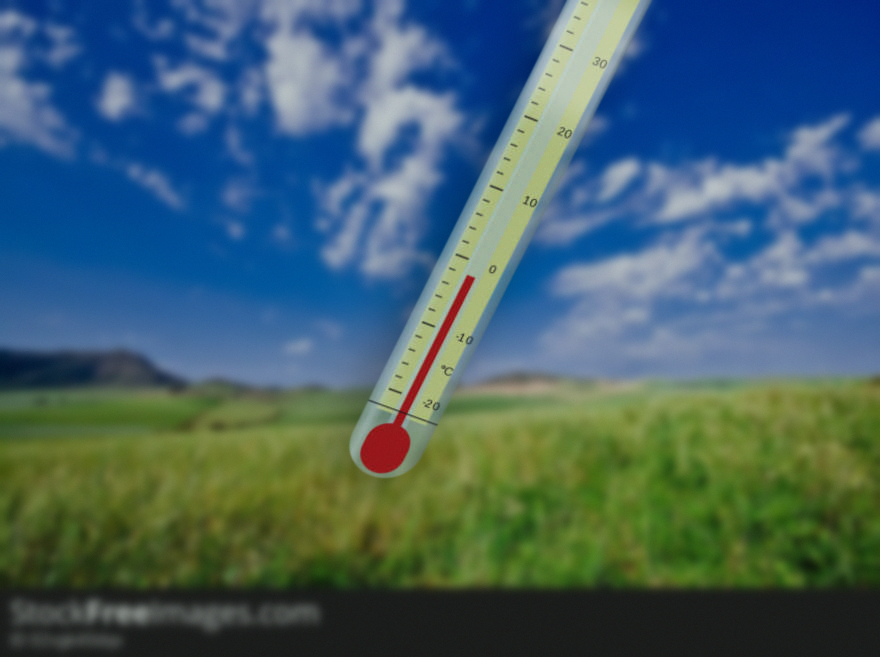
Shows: {"value": -2, "unit": "°C"}
